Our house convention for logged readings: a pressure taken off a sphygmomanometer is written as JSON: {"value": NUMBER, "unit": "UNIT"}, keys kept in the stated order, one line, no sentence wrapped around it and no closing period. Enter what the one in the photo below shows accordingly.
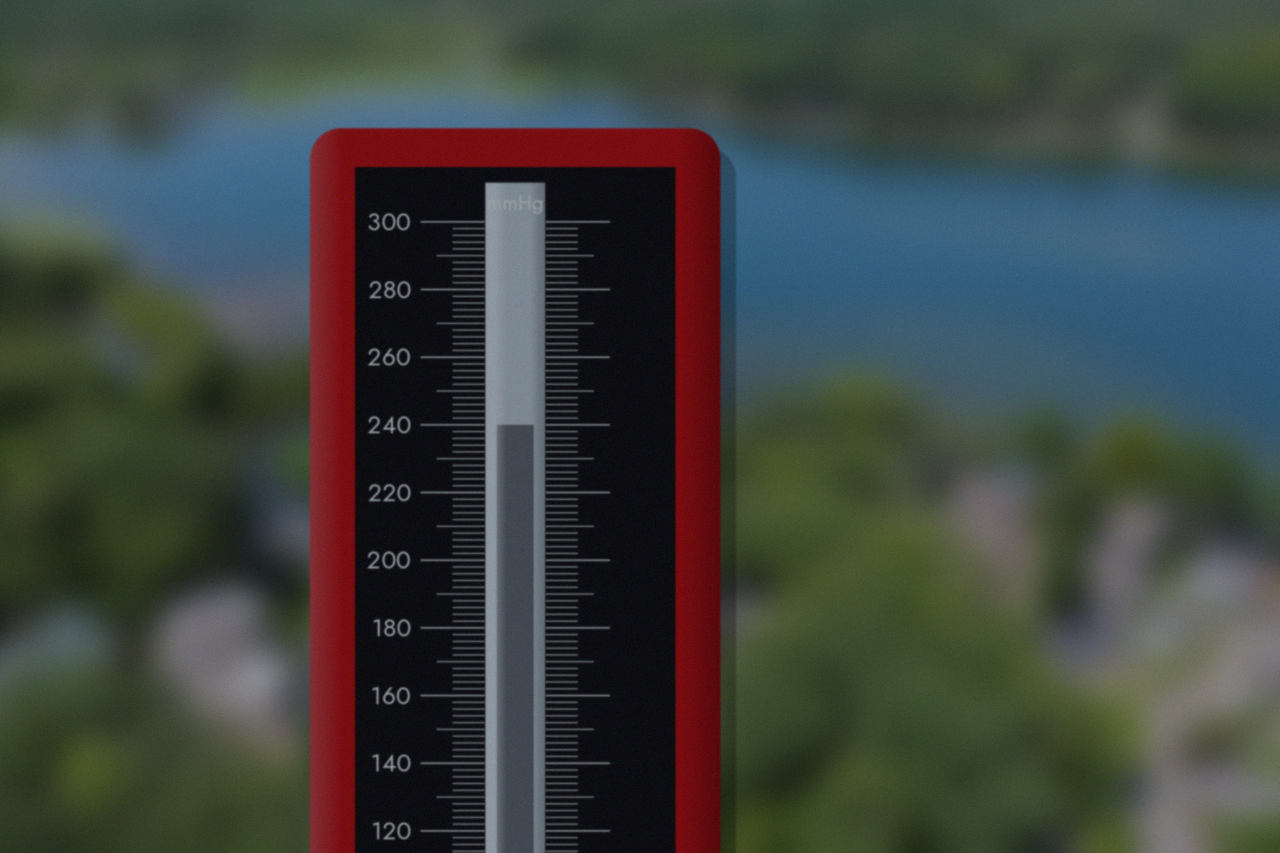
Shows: {"value": 240, "unit": "mmHg"}
